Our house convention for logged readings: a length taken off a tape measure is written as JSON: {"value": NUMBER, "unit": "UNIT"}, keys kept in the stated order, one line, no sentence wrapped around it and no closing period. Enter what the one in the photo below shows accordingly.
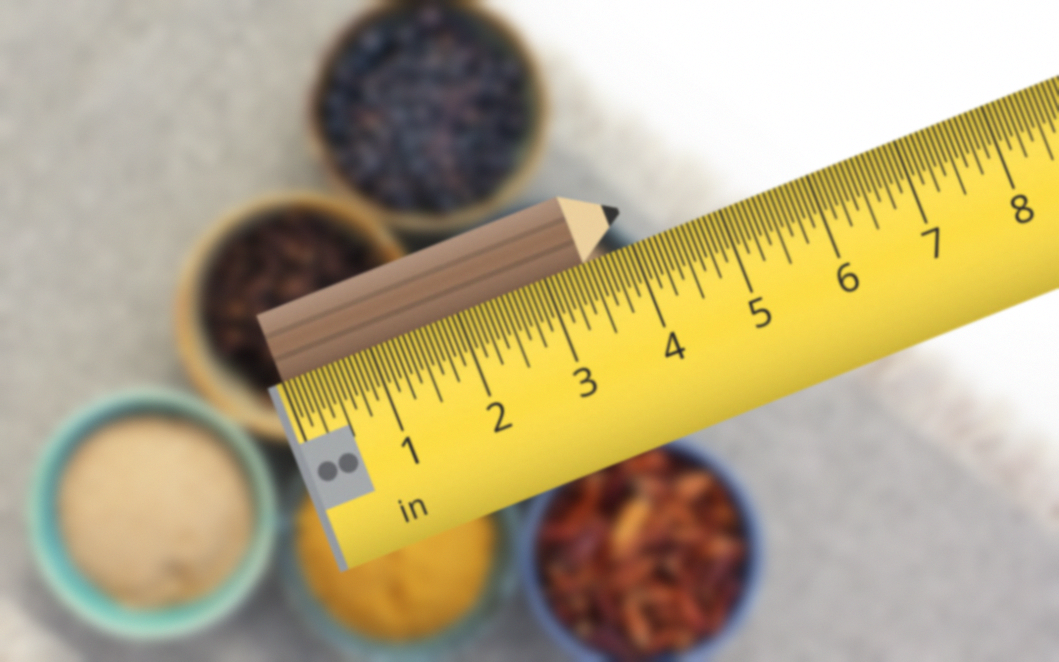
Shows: {"value": 4, "unit": "in"}
